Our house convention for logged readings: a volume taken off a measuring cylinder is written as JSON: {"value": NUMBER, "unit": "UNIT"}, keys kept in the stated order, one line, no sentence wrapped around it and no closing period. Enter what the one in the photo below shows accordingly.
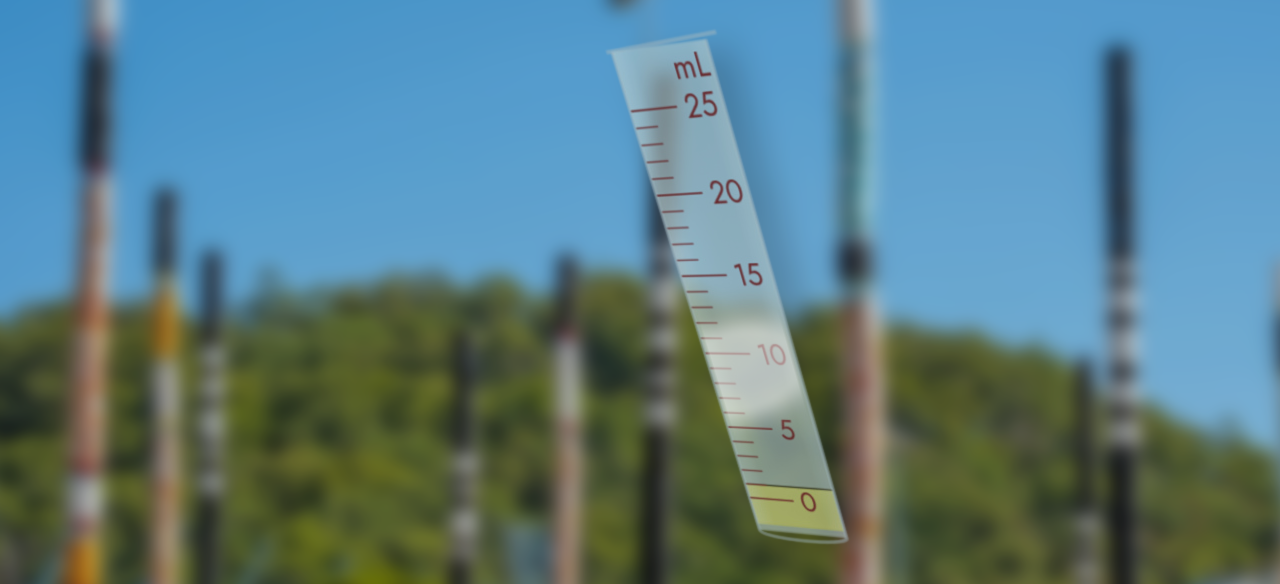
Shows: {"value": 1, "unit": "mL"}
